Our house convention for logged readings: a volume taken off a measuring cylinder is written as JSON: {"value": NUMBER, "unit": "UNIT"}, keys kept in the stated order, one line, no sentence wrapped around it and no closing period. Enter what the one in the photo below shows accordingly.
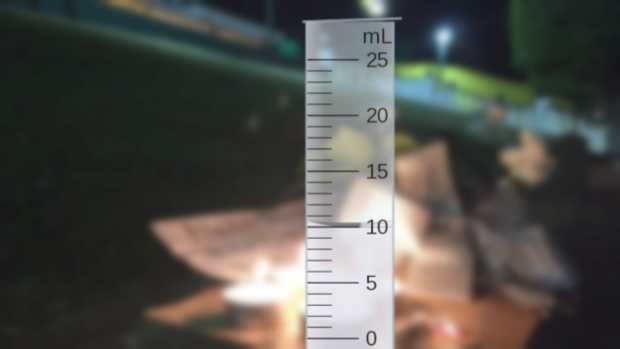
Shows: {"value": 10, "unit": "mL"}
